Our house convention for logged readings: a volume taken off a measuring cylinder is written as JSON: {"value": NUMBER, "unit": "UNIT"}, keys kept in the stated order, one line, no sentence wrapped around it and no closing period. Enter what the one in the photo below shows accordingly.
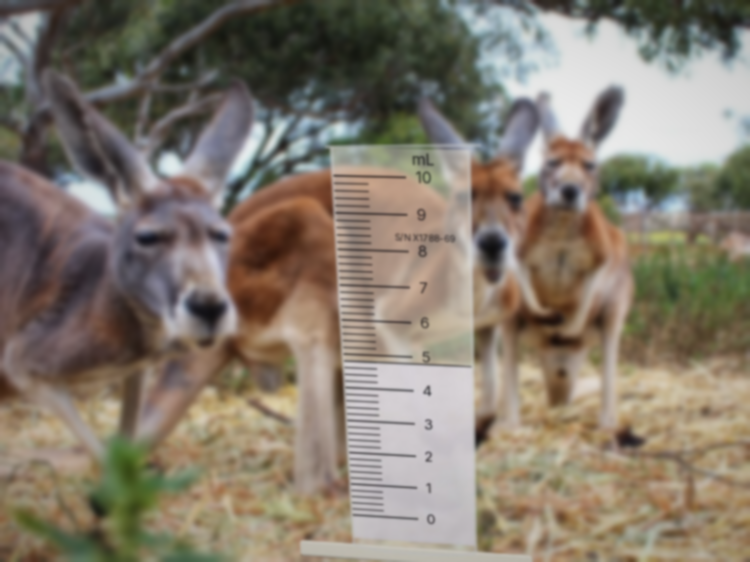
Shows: {"value": 4.8, "unit": "mL"}
